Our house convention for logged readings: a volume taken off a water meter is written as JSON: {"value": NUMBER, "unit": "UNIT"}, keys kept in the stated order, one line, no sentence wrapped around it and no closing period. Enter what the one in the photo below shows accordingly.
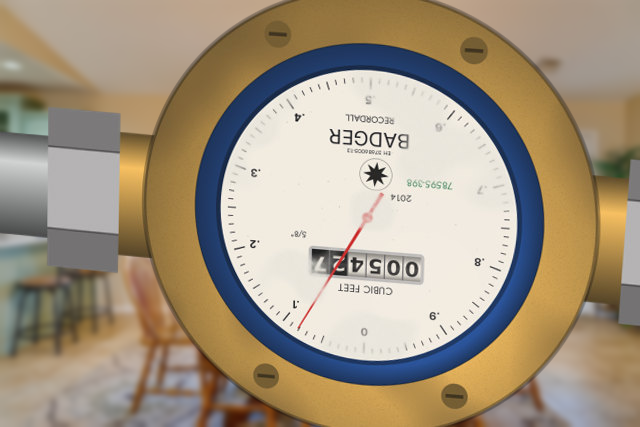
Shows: {"value": 5427.08, "unit": "ft³"}
